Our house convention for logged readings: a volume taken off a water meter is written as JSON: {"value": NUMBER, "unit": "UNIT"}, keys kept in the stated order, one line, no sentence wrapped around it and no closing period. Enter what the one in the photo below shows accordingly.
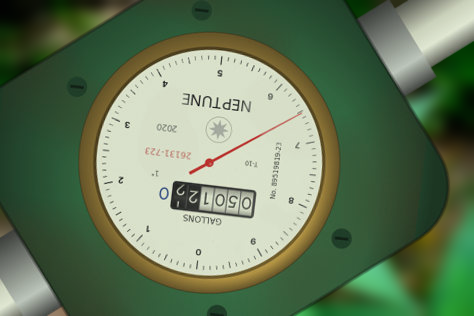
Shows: {"value": 501216.5, "unit": "gal"}
